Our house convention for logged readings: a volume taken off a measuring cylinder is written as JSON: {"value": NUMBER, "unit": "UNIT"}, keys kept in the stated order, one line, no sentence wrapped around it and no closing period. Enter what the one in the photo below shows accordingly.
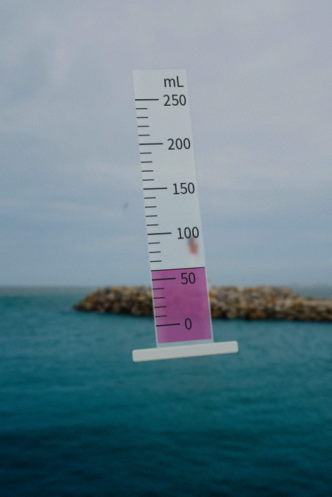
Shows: {"value": 60, "unit": "mL"}
